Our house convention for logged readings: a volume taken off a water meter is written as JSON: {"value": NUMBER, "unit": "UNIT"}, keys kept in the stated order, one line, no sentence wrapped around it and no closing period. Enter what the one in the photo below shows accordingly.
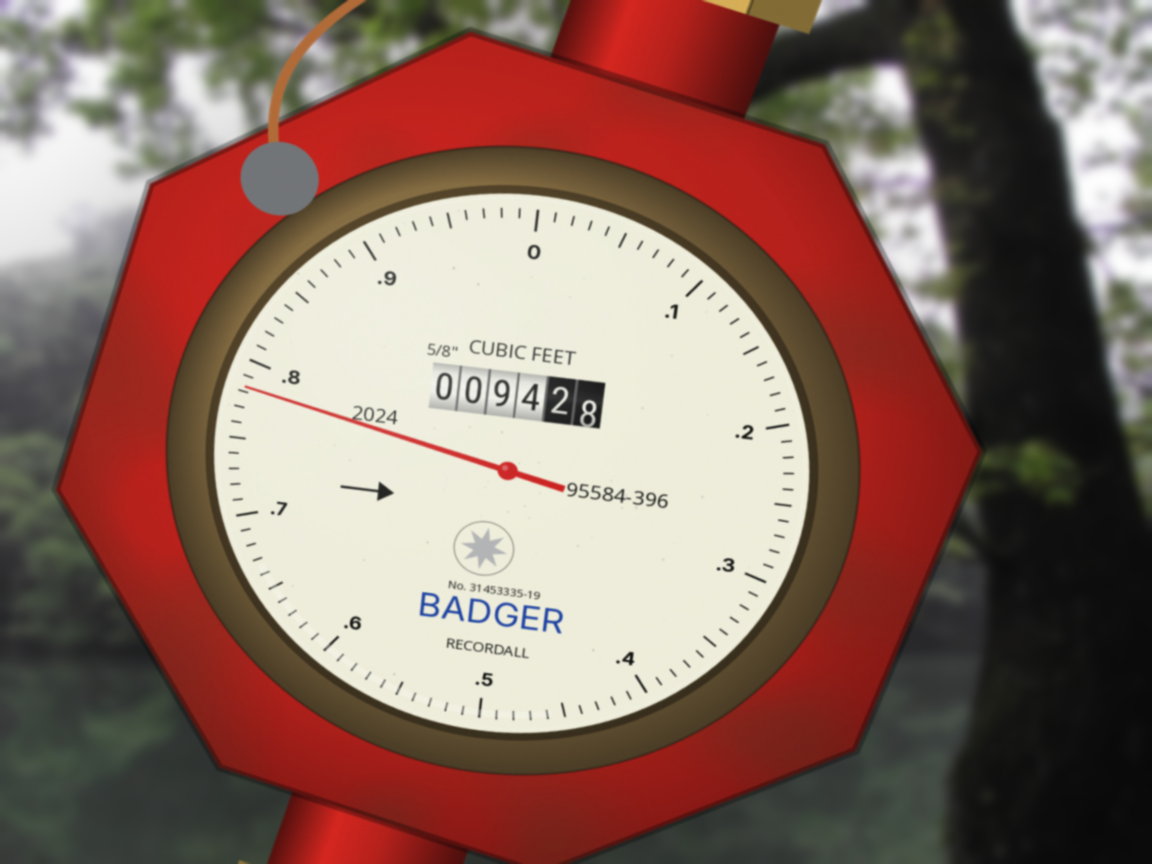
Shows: {"value": 9427.78, "unit": "ft³"}
